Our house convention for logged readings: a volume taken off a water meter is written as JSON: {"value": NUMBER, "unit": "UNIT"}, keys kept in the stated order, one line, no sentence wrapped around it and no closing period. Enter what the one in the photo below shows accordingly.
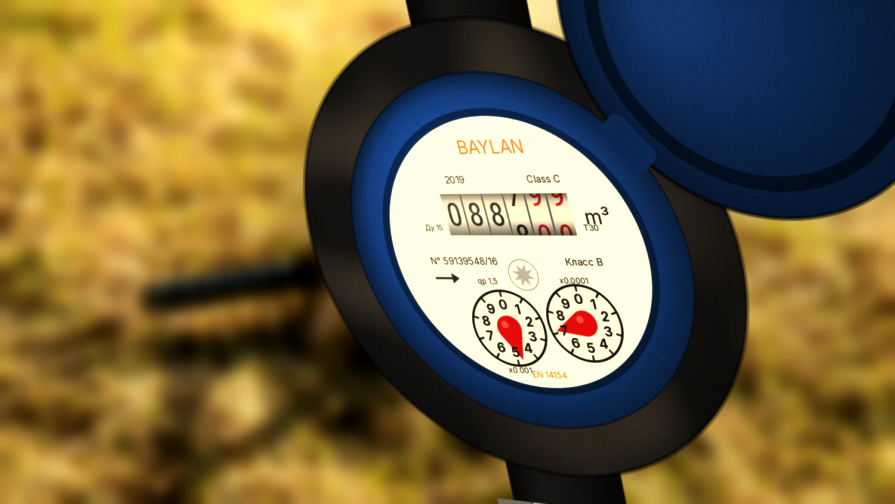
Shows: {"value": 887.9947, "unit": "m³"}
